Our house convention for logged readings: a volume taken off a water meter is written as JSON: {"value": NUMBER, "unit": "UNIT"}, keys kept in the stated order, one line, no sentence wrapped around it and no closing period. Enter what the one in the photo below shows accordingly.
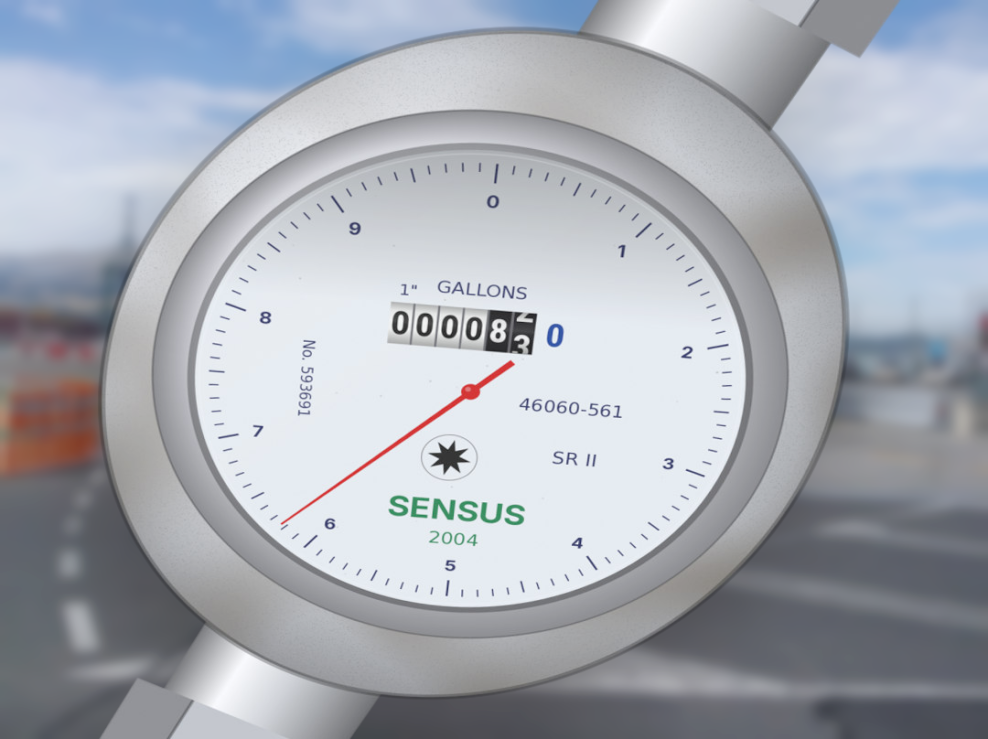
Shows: {"value": 826.2, "unit": "gal"}
